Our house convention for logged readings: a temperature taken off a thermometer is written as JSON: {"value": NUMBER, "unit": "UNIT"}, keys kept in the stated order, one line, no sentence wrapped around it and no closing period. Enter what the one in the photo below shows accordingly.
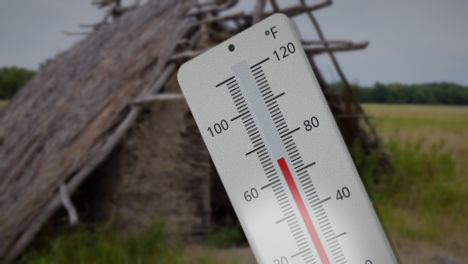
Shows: {"value": 70, "unit": "°F"}
